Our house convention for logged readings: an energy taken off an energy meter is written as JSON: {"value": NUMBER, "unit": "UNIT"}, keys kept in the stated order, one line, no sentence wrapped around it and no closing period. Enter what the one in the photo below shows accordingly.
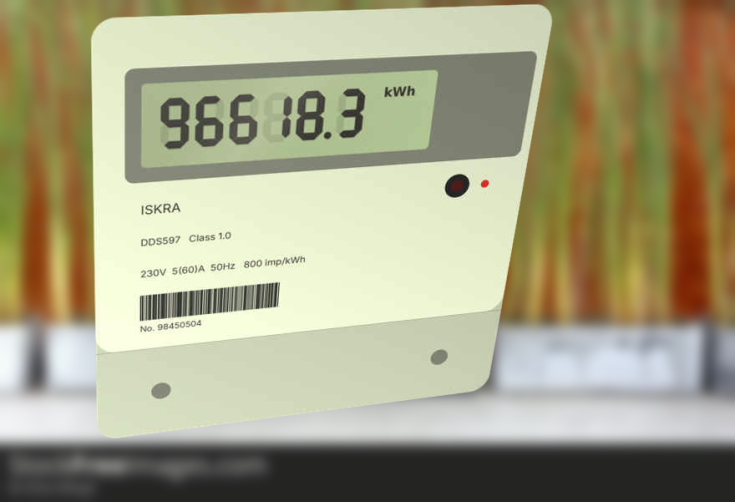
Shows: {"value": 96618.3, "unit": "kWh"}
